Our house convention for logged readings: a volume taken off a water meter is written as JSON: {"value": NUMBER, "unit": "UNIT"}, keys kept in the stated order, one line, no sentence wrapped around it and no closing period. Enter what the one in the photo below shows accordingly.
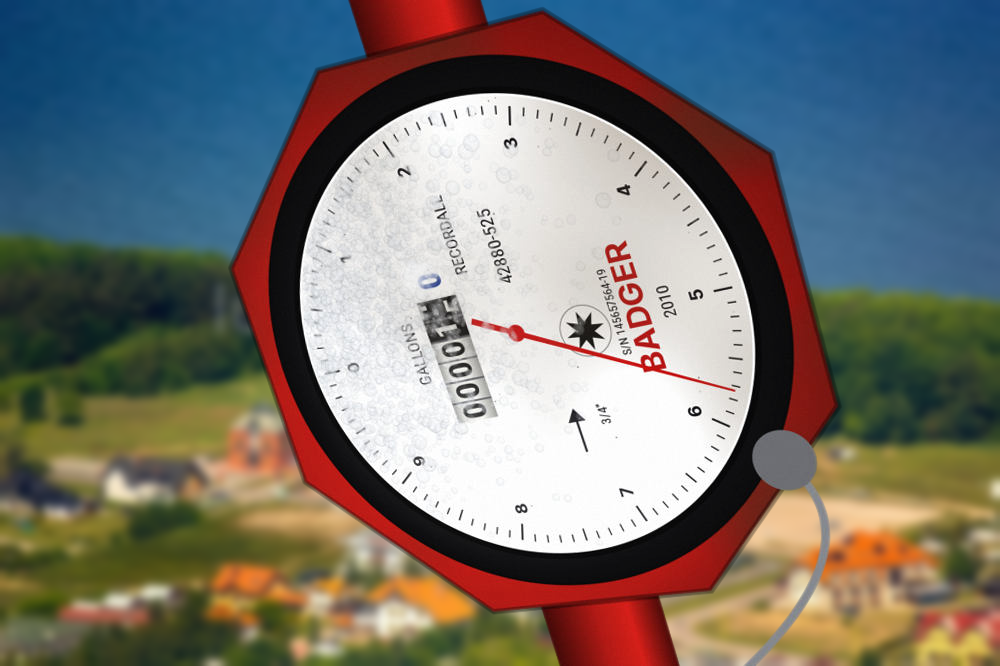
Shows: {"value": 145.7, "unit": "gal"}
